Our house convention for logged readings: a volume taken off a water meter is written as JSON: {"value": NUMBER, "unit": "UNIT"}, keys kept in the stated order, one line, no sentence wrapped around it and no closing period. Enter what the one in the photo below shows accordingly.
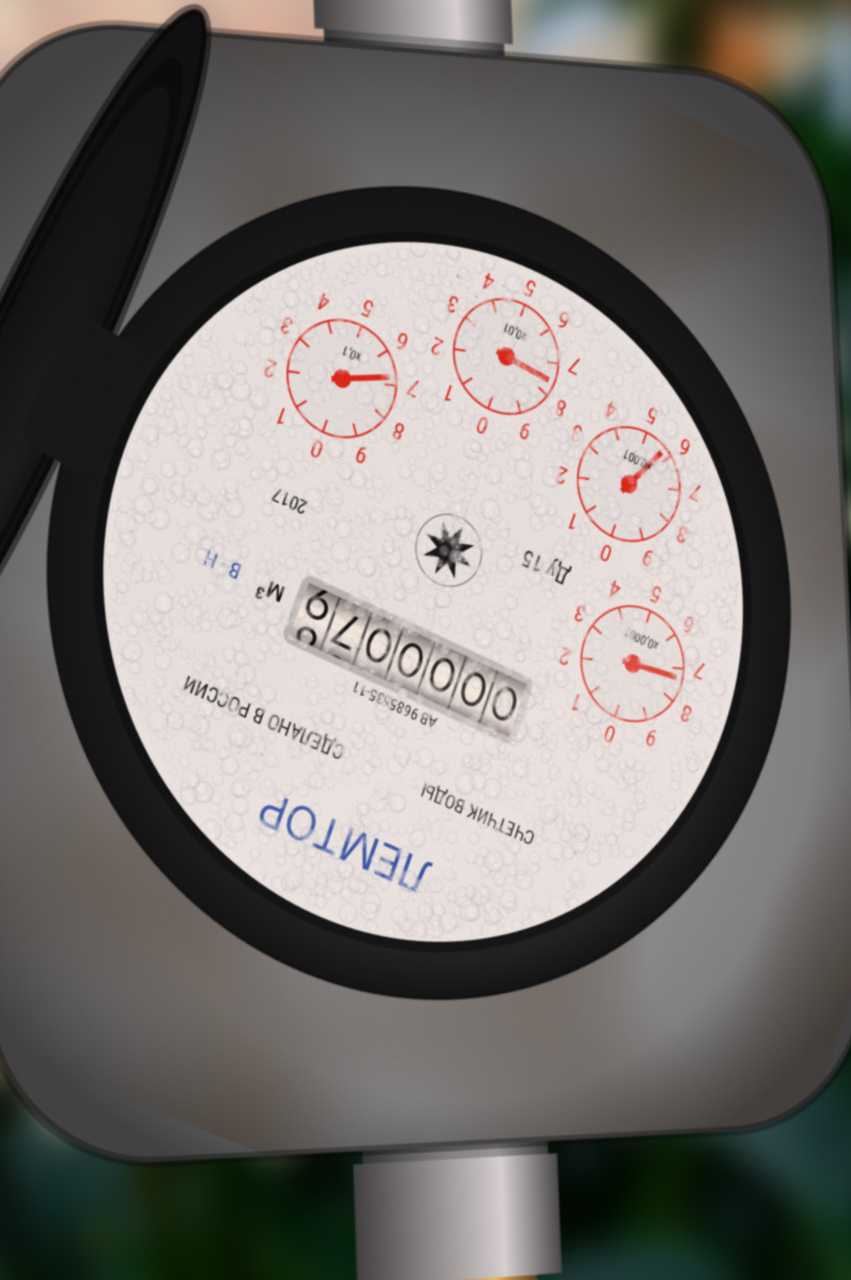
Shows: {"value": 78.6757, "unit": "m³"}
